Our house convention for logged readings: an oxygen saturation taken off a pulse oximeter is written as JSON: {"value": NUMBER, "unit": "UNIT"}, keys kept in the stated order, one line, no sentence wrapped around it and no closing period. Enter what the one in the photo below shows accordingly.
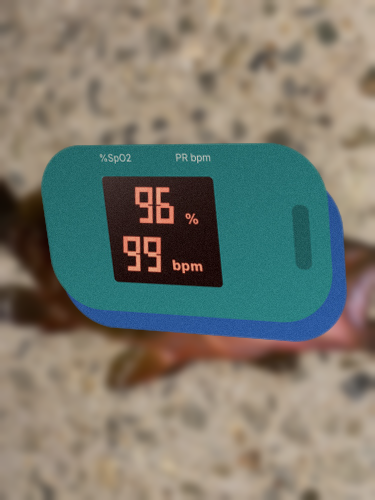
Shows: {"value": 96, "unit": "%"}
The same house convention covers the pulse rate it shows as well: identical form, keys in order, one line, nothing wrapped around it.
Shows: {"value": 99, "unit": "bpm"}
